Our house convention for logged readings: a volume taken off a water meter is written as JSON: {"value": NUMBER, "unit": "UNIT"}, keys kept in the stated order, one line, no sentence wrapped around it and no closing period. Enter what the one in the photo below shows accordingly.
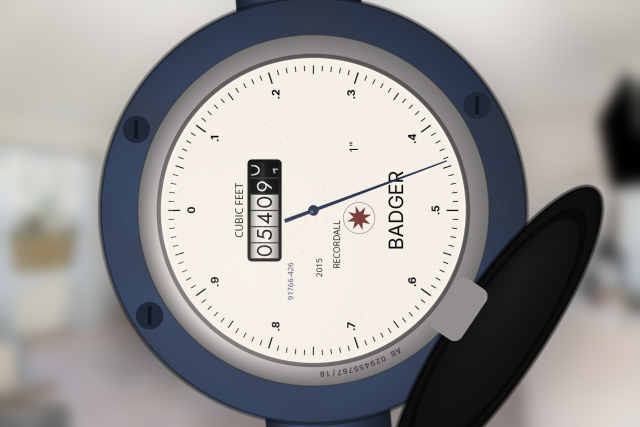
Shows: {"value": 54090.44, "unit": "ft³"}
